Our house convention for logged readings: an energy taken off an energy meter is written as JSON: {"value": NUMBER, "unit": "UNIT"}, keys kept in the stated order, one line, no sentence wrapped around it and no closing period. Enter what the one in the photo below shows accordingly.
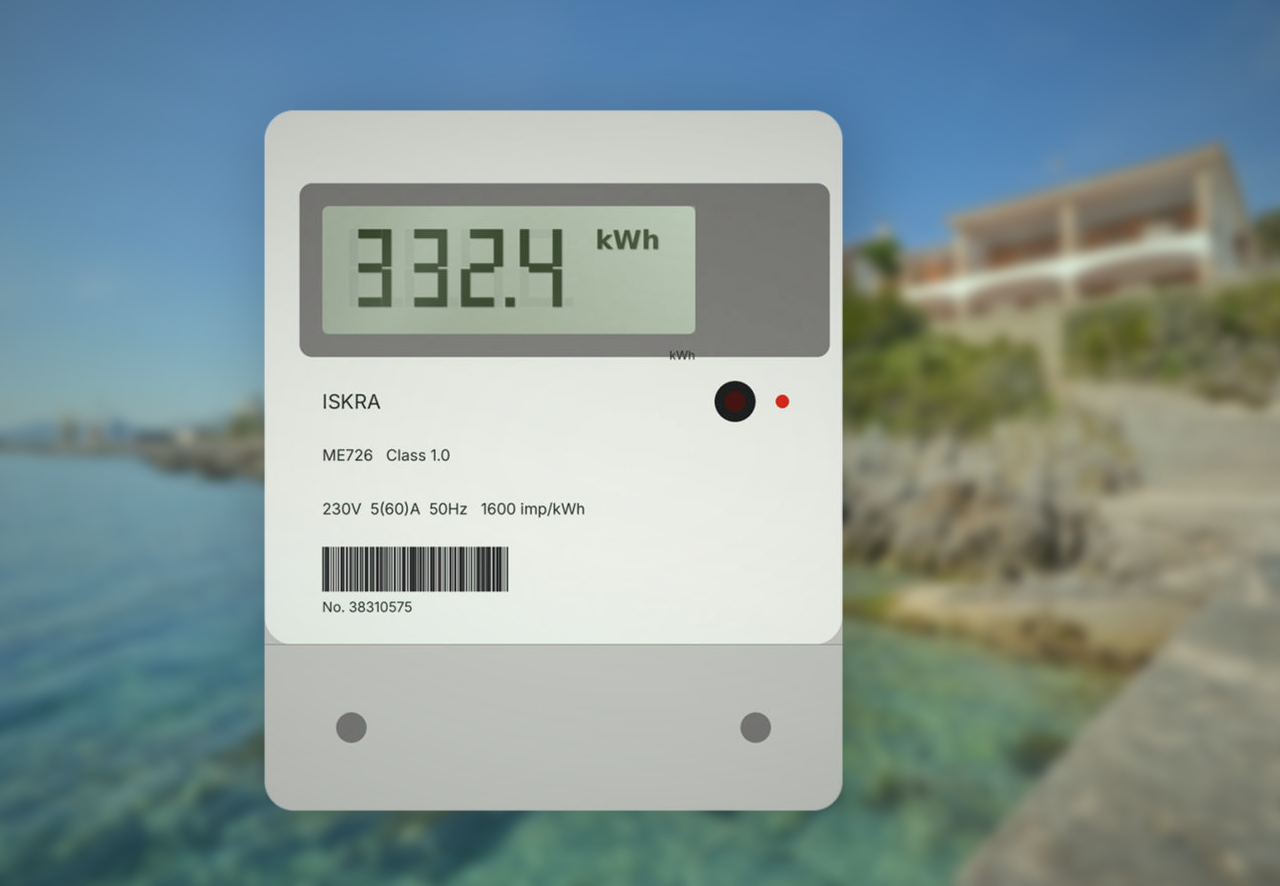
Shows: {"value": 332.4, "unit": "kWh"}
